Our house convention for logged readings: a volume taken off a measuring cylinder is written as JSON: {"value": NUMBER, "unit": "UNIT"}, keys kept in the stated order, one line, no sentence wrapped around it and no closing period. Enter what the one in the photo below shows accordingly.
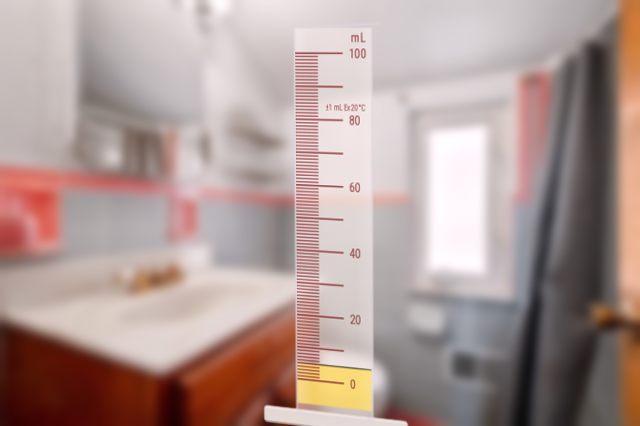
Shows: {"value": 5, "unit": "mL"}
